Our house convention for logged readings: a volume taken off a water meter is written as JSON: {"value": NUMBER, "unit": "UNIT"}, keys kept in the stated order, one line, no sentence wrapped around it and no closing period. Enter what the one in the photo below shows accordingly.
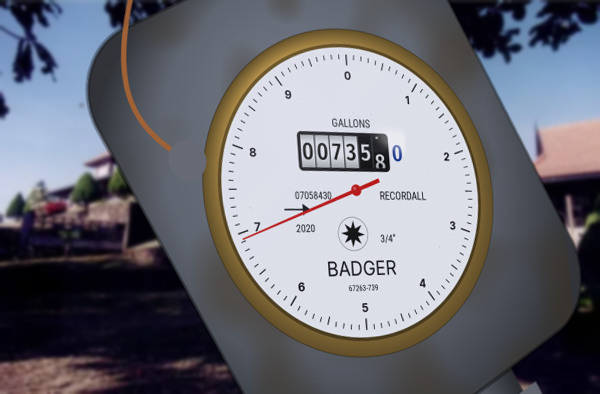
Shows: {"value": 73576.9, "unit": "gal"}
